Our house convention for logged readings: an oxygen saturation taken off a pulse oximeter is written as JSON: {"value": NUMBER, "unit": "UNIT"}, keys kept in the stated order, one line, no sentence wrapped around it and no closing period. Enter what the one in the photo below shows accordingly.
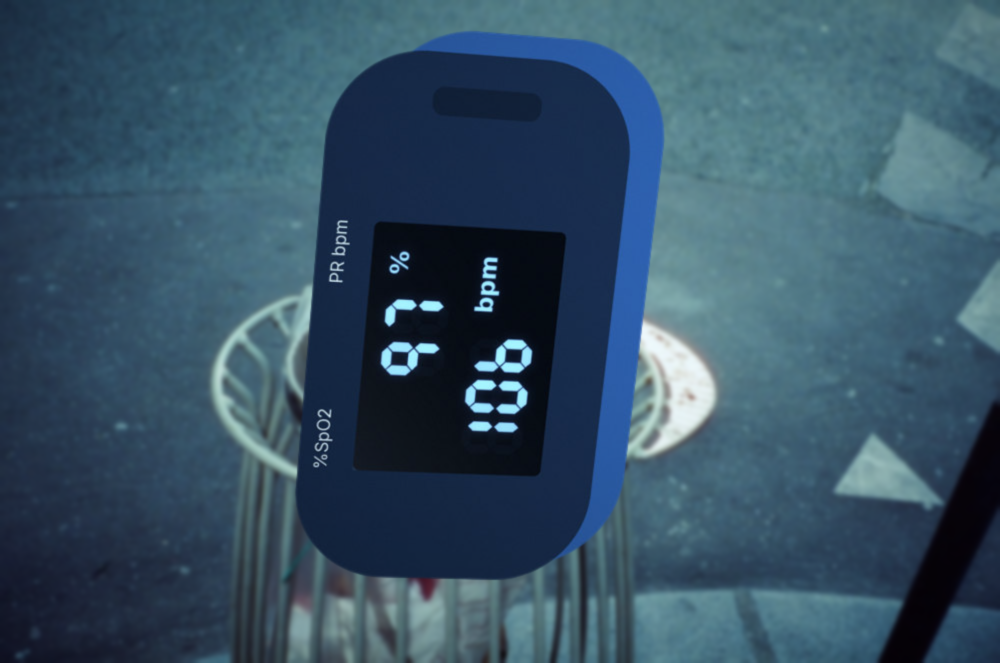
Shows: {"value": 97, "unit": "%"}
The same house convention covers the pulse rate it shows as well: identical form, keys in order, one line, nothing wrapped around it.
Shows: {"value": 106, "unit": "bpm"}
